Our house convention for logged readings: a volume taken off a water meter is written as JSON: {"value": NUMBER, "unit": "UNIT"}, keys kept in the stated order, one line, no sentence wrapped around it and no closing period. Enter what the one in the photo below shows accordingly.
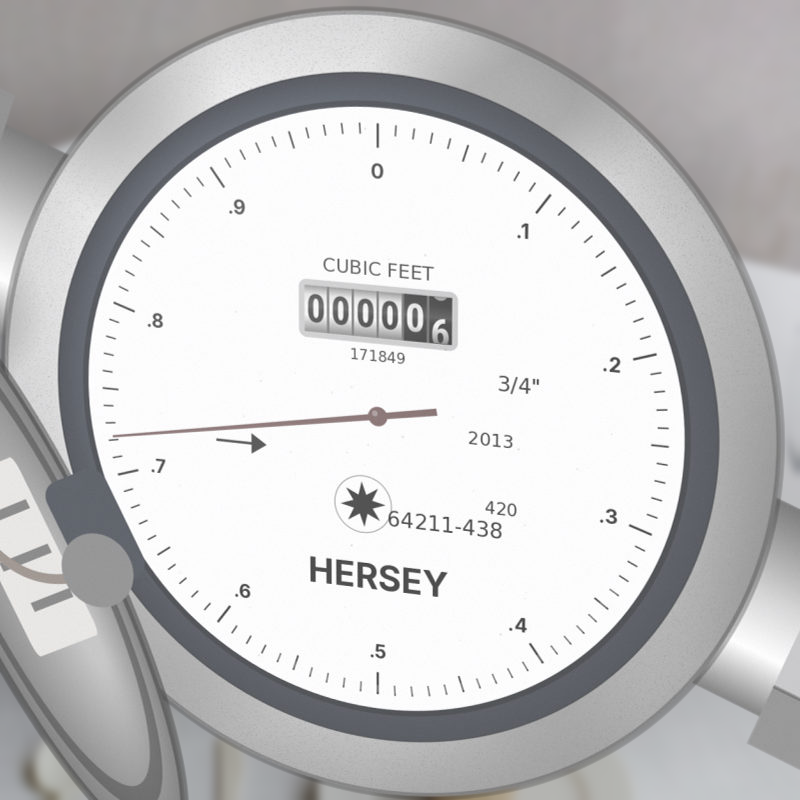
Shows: {"value": 5.72, "unit": "ft³"}
